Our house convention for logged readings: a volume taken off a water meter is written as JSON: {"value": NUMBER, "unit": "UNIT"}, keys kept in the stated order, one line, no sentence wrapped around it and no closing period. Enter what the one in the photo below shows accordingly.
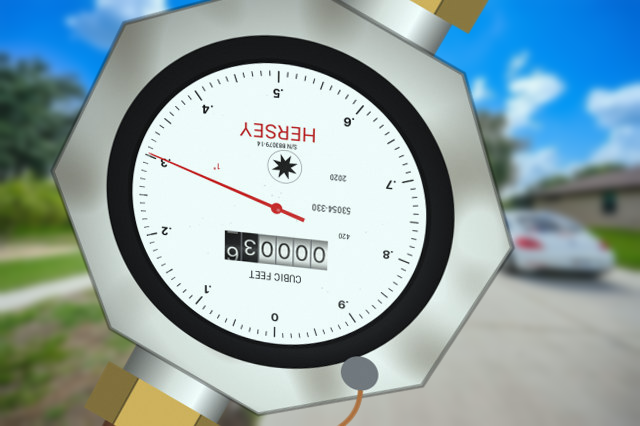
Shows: {"value": 36.30, "unit": "ft³"}
